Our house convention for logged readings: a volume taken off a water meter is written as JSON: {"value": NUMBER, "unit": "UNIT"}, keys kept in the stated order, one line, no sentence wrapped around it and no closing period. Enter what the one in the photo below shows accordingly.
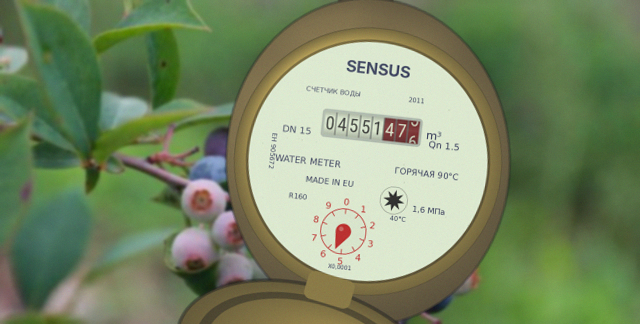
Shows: {"value": 4551.4755, "unit": "m³"}
